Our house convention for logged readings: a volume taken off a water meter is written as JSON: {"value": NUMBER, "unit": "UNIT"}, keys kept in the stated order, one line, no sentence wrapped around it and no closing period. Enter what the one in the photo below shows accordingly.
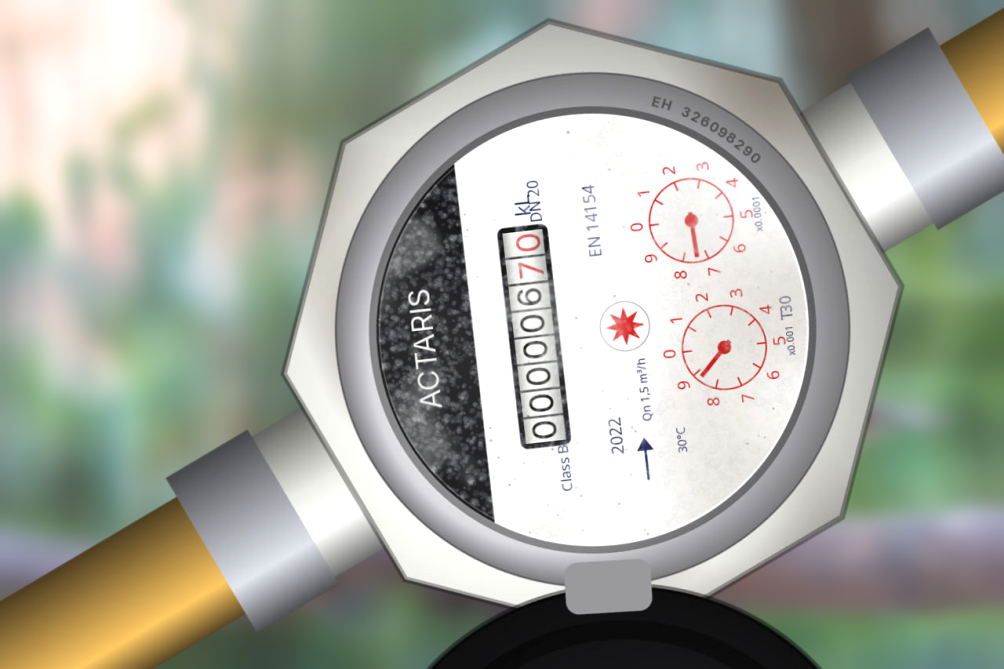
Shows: {"value": 6.6987, "unit": "kL"}
